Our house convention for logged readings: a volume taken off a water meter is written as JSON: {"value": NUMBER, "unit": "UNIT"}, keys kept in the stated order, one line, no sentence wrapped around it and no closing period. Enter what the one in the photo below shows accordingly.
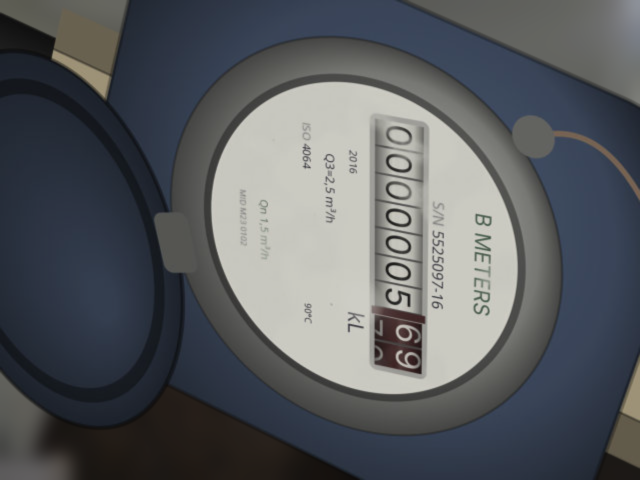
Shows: {"value": 5.69, "unit": "kL"}
